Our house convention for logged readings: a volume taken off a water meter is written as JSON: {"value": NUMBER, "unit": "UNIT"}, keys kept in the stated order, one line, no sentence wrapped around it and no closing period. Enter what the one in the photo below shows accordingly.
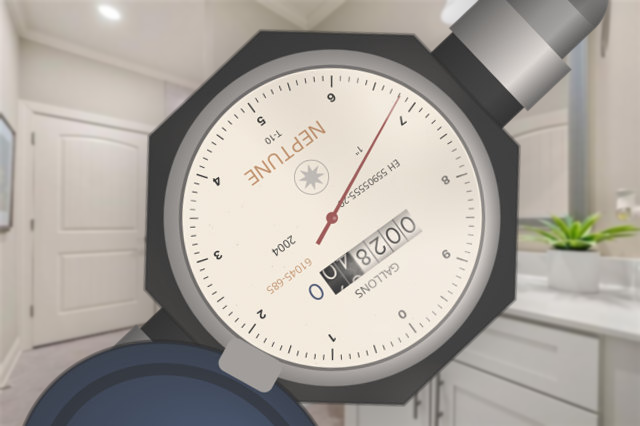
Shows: {"value": 28396.8, "unit": "gal"}
